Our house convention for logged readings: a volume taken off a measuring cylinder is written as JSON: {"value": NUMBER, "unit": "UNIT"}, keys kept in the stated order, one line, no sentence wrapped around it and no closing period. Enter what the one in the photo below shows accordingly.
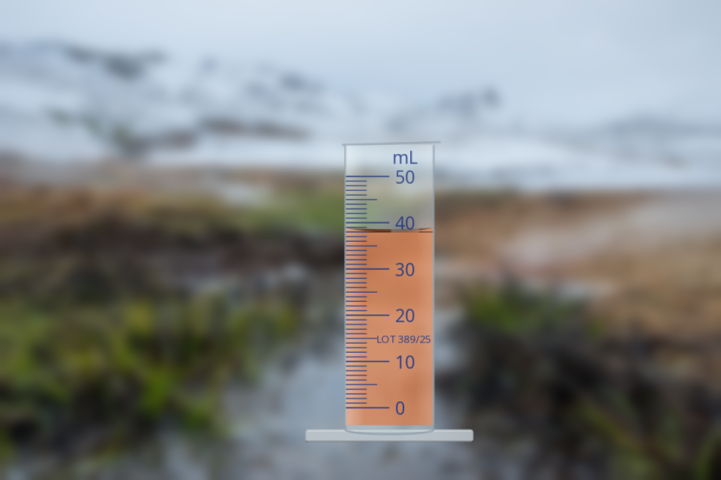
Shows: {"value": 38, "unit": "mL"}
